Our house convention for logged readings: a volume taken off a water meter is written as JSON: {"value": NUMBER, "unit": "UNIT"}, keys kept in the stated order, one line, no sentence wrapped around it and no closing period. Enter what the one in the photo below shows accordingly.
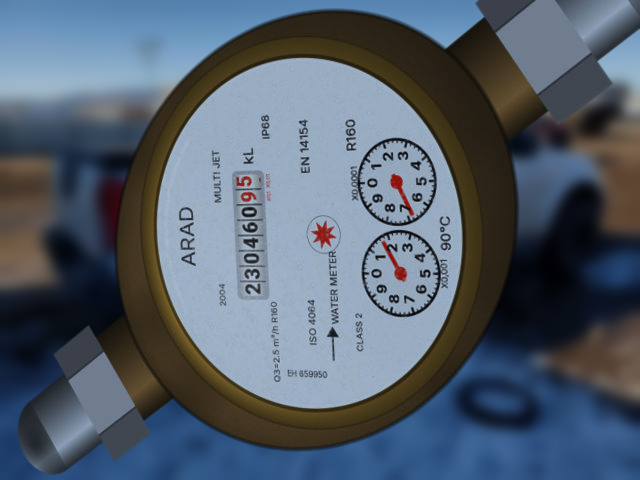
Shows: {"value": 230460.9516, "unit": "kL"}
